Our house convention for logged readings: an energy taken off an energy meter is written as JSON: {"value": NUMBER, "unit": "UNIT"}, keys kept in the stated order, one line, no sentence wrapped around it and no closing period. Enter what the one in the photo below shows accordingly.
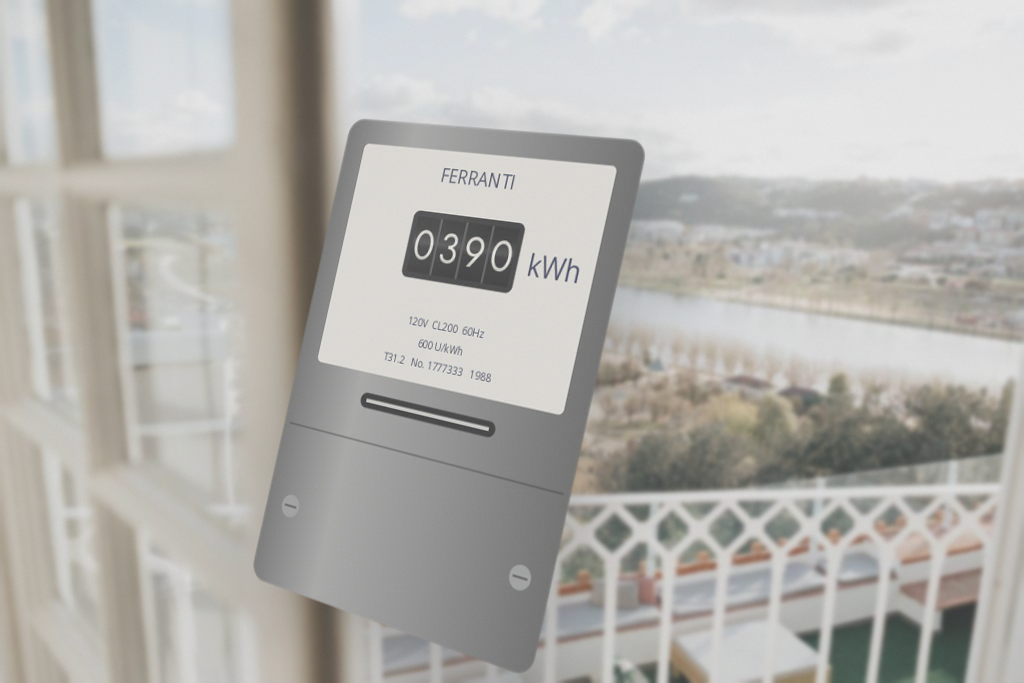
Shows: {"value": 390, "unit": "kWh"}
